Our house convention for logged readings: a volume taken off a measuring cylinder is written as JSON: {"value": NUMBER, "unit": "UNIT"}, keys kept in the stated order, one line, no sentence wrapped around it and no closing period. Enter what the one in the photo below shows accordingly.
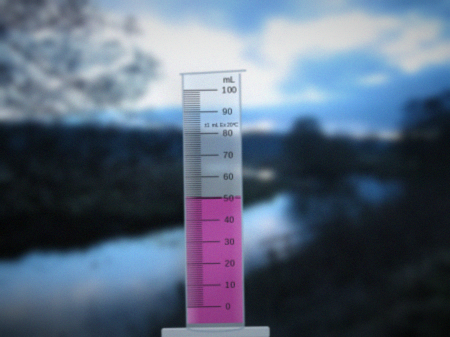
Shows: {"value": 50, "unit": "mL"}
